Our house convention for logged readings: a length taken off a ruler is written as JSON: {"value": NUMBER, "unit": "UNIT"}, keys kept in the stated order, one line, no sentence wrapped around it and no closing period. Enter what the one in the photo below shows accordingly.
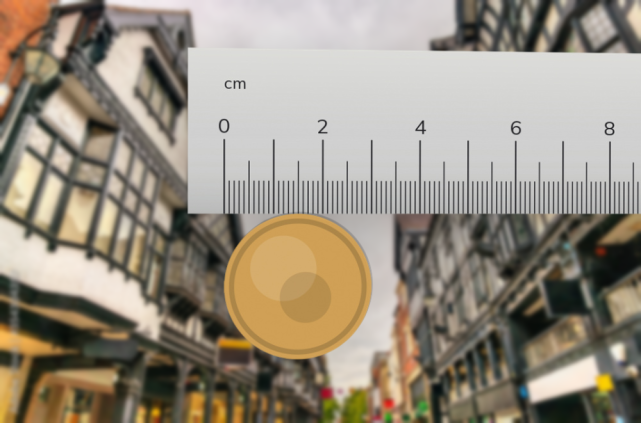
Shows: {"value": 3, "unit": "cm"}
